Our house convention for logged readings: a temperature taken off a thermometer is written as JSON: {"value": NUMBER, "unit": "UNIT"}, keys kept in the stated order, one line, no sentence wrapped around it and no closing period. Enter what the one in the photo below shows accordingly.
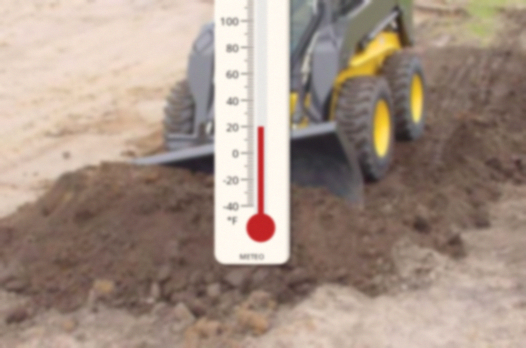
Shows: {"value": 20, "unit": "°F"}
